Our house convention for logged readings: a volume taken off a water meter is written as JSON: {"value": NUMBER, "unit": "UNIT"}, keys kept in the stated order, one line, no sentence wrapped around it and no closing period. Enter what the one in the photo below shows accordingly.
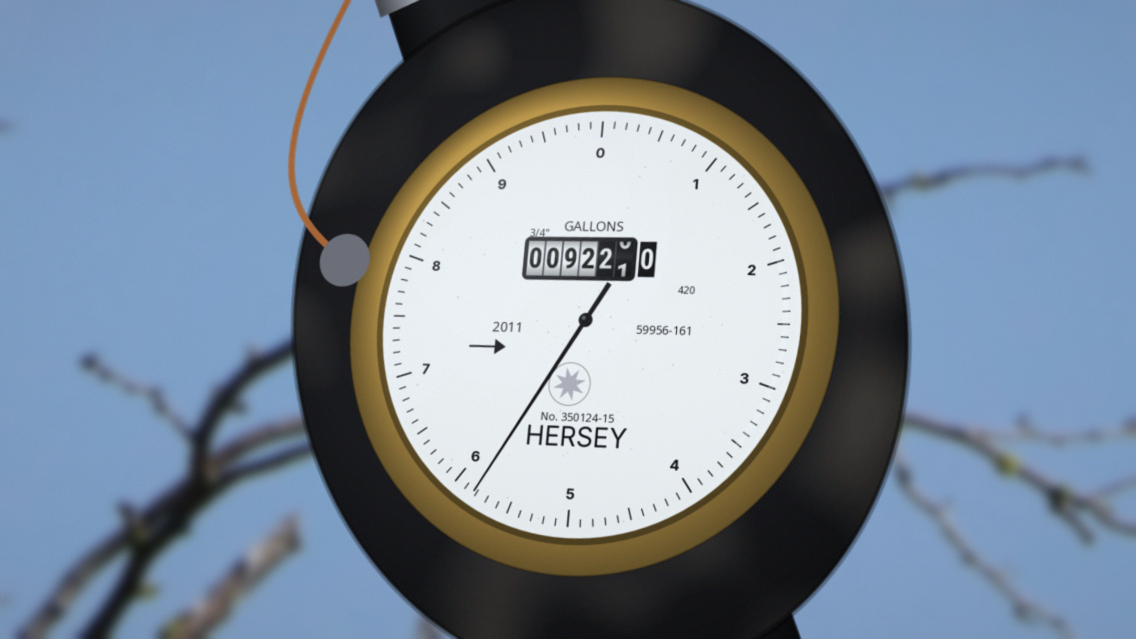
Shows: {"value": 92205.8, "unit": "gal"}
